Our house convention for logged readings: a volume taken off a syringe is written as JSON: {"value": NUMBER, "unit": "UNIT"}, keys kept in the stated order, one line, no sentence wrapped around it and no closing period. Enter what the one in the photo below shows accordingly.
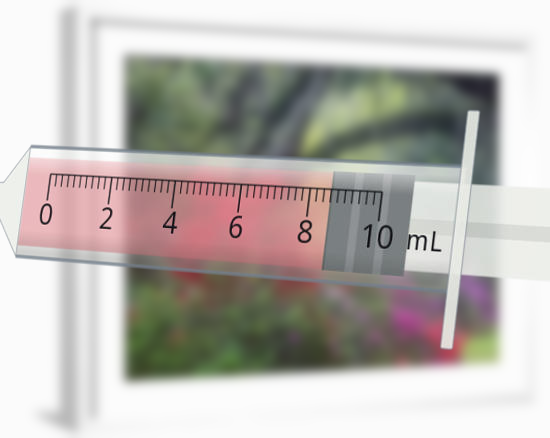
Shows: {"value": 8.6, "unit": "mL"}
